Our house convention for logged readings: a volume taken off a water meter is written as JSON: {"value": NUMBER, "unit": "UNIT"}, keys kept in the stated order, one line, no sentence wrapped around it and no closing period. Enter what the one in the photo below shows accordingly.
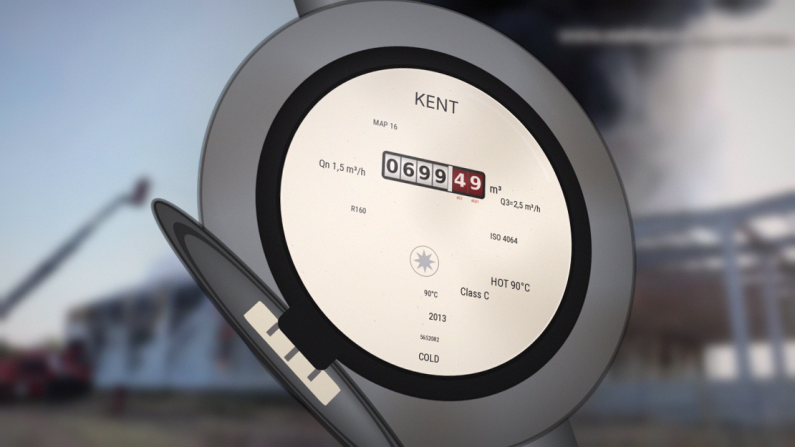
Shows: {"value": 699.49, "unit": "m³"}
